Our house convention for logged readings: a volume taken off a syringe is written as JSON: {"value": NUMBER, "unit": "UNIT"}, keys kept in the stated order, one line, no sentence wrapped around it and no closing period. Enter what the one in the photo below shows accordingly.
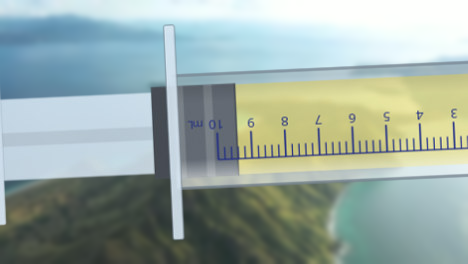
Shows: {"value": 9.4, "unit": "mL"}
